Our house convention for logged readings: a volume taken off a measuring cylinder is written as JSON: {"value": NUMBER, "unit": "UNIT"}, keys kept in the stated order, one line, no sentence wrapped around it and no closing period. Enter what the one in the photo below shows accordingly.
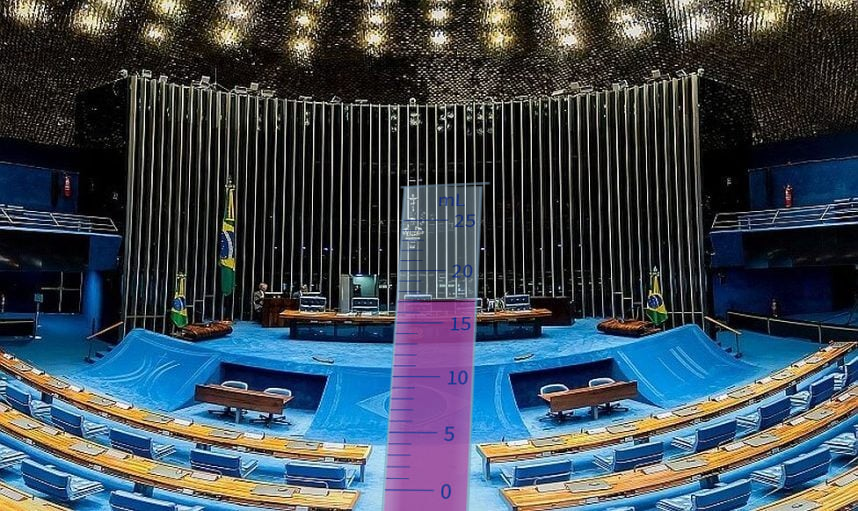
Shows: {"value": 17, "unit": "mL"}
